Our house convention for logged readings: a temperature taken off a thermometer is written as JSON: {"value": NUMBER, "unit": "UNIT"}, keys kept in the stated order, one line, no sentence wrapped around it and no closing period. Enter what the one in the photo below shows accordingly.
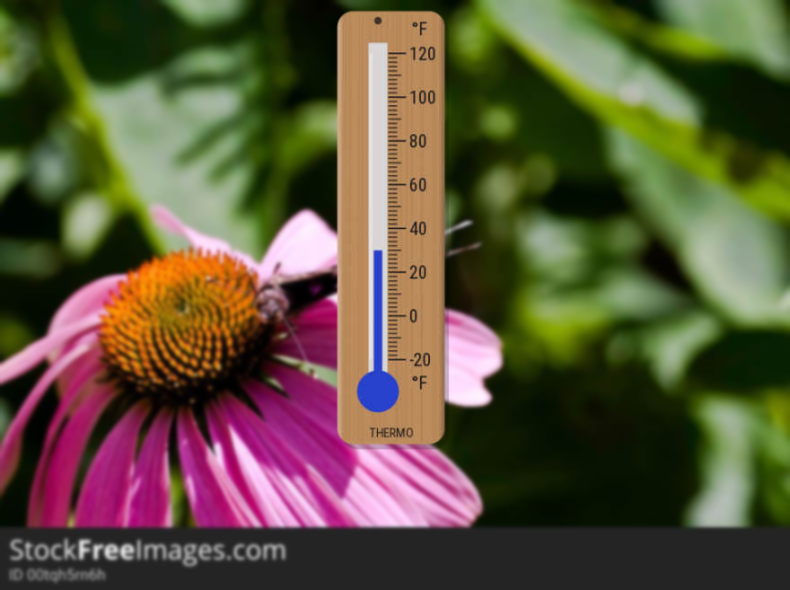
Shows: {"value": 30, "unit": "°F"}
